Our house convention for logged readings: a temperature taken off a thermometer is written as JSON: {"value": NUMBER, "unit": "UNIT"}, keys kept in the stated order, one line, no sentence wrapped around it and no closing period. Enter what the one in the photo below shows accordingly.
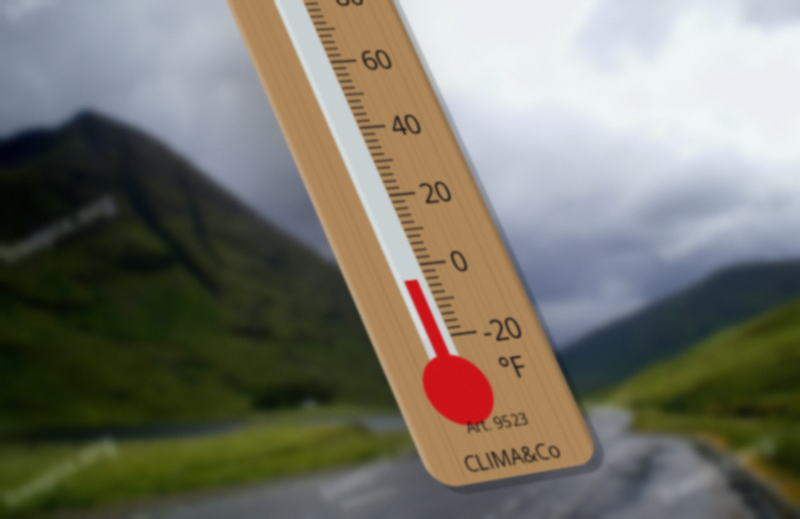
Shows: {"value": -4, "unit": "°F"}
